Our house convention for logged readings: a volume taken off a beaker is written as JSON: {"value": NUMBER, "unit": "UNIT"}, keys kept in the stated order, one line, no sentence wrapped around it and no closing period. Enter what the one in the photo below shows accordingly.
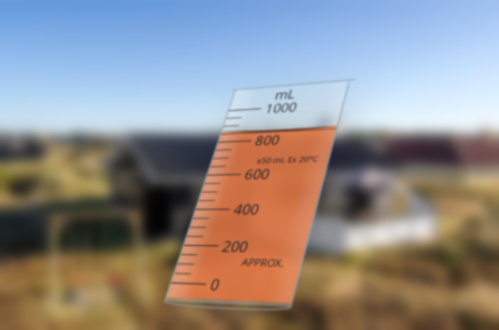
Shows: {"value": 850, "unit": "mL"}
